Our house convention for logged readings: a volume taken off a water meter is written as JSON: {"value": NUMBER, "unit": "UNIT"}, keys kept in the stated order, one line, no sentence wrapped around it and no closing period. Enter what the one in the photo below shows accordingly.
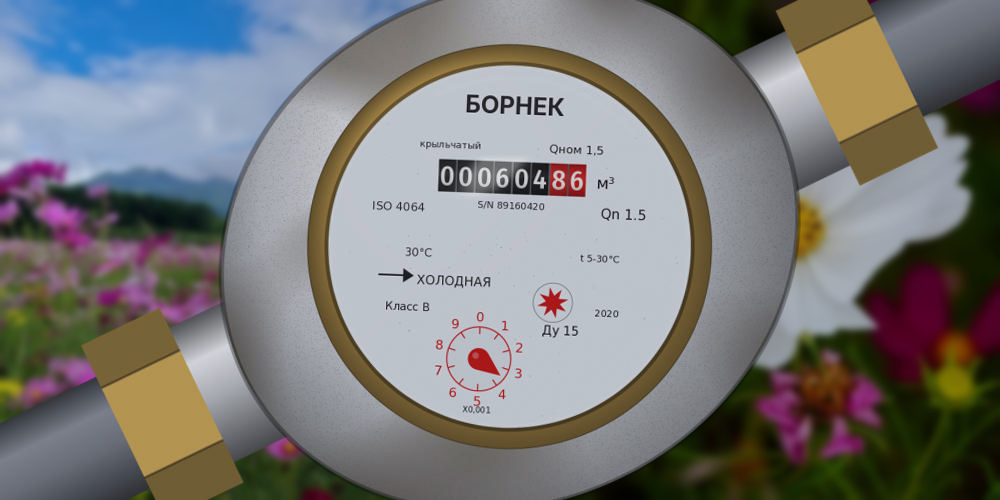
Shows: {"value": 604.863, "unit": "m³"}
